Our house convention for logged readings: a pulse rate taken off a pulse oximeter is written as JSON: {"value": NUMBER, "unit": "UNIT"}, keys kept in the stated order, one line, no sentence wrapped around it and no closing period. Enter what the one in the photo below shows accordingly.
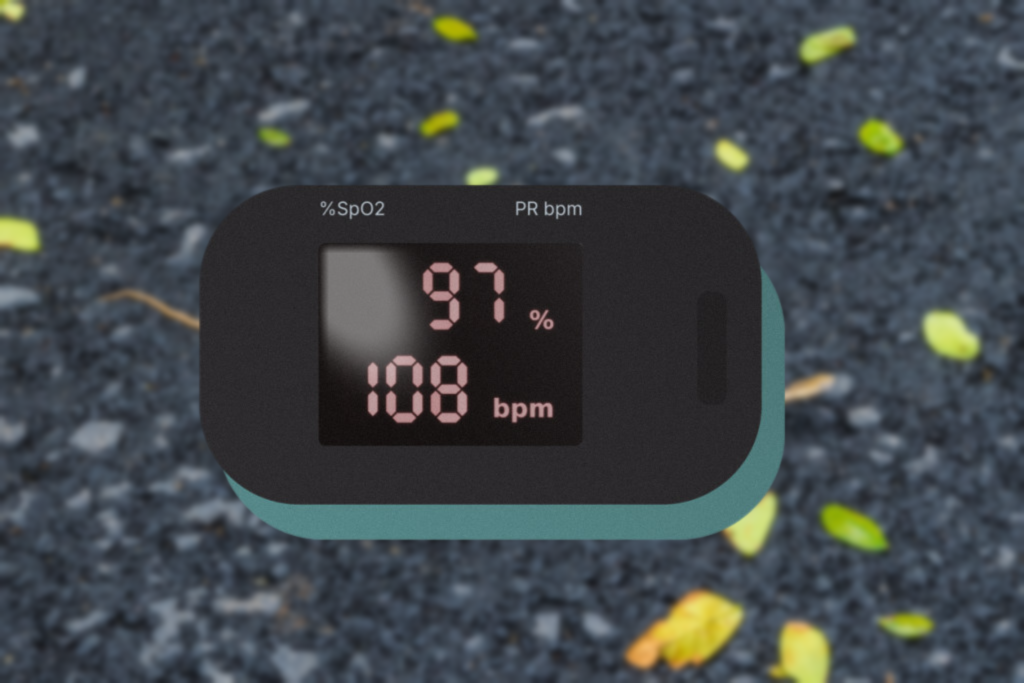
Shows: {"value": 108, "unit": "bpm"}
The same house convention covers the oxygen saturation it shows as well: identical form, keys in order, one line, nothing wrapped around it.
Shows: {"value": 97, "unit": "%"}
